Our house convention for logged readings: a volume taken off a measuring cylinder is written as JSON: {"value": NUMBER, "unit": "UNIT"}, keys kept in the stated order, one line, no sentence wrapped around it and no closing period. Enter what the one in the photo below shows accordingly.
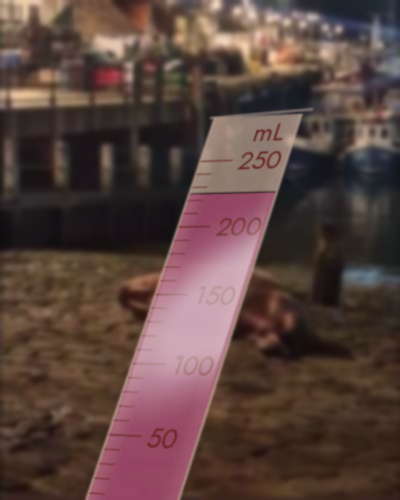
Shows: {"value": 225, "unit": "mL"}
